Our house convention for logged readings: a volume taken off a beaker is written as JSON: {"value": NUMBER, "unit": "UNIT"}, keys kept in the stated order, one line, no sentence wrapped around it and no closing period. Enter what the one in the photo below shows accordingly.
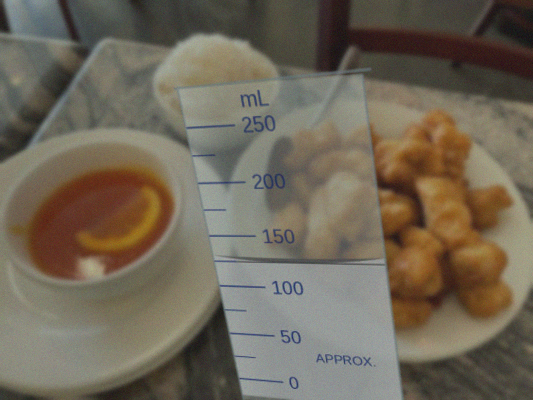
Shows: {"value": 125, "unit": "mL"}
